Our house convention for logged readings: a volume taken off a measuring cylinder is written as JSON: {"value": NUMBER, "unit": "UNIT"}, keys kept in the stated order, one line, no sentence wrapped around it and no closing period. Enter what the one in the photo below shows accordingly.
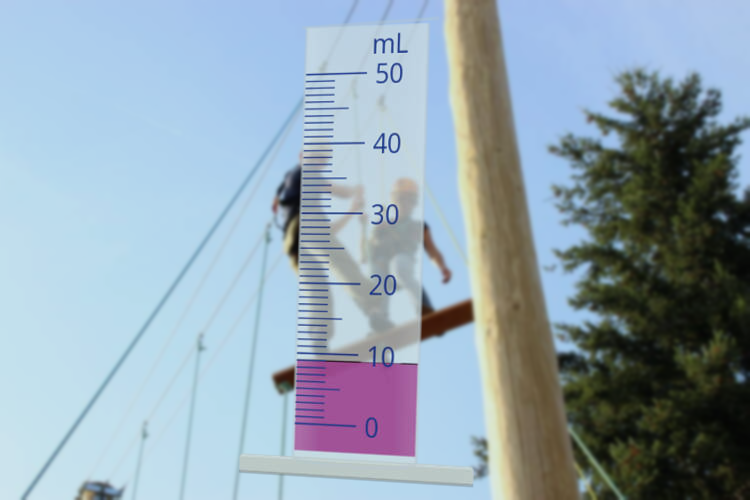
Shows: {"value": 9, "unit": "mL"}
